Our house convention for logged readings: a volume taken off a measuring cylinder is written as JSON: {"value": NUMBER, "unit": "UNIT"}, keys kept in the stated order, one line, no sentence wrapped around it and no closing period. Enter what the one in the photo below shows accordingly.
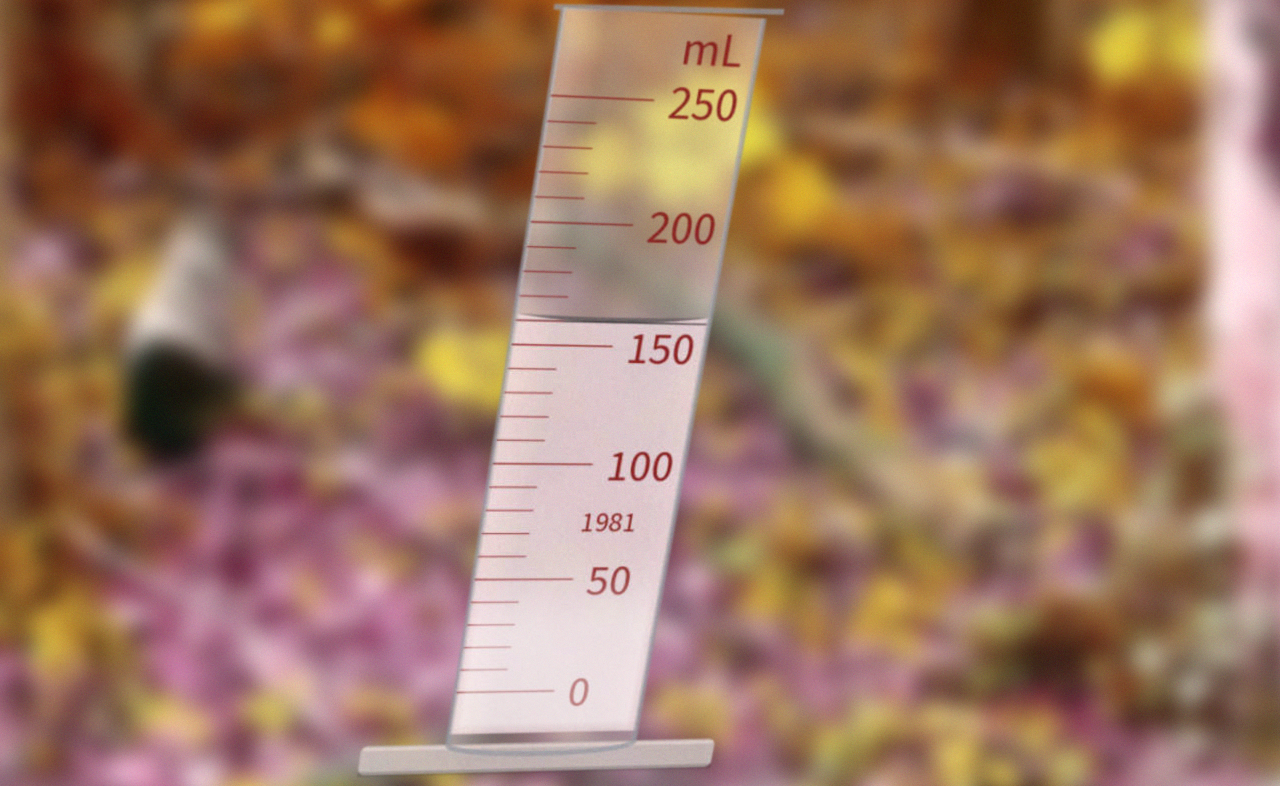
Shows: {"value": 160, "unit": "mL"}
